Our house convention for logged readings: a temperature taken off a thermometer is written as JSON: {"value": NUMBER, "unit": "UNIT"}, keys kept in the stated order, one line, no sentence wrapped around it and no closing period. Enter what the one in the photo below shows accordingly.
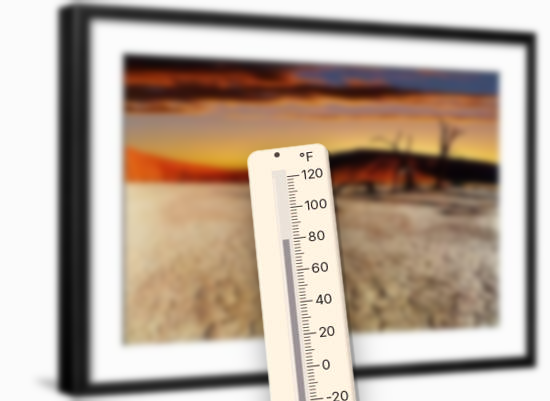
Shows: {"value": 80, "unit": "°F"}
